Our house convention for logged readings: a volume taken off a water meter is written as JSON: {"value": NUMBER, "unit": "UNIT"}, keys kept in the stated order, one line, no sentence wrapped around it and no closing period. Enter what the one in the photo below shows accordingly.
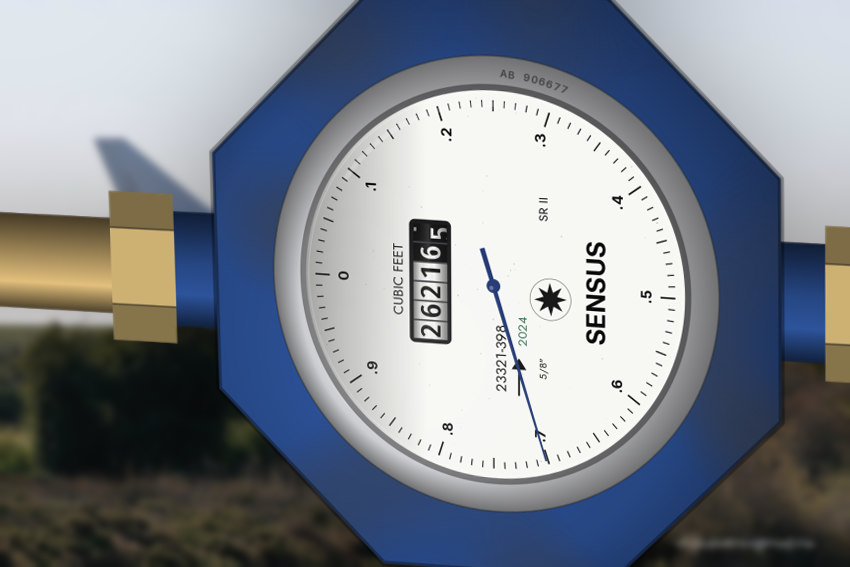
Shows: {"value": 262164.70, "unit": "ft³"}
